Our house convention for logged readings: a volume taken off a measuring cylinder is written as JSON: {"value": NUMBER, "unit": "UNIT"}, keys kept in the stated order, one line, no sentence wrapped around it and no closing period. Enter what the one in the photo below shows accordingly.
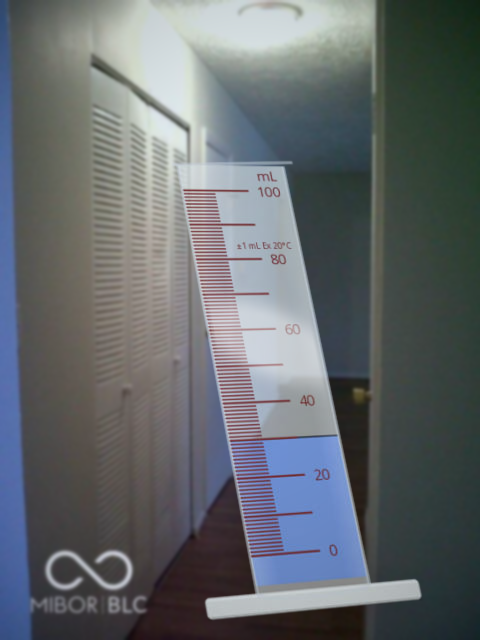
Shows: {"value": 30, "unit": "mL"}
